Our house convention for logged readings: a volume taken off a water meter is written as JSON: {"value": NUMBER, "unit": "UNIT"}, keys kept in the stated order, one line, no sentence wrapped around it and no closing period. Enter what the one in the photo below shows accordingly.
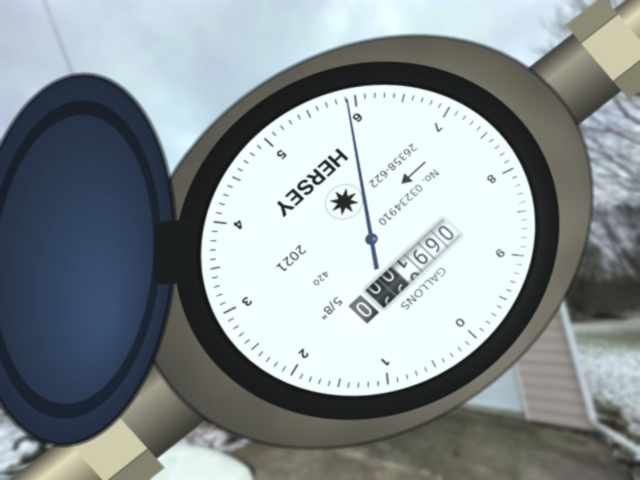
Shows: {"value": 690995.9, "unit": "gal"}
